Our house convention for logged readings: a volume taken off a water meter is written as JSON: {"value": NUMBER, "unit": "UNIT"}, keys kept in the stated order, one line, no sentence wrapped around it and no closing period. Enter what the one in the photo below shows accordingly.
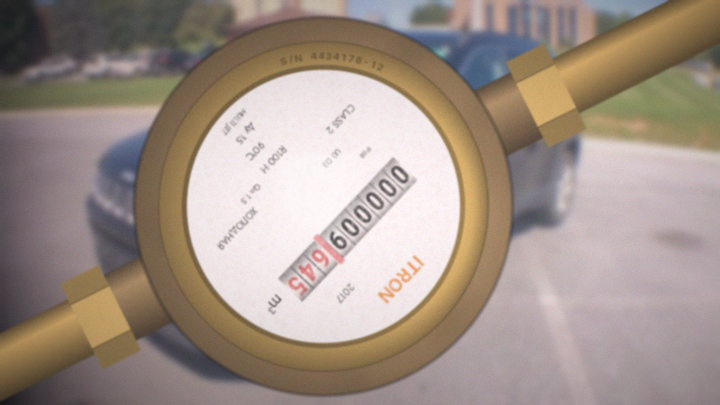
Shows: {"value": 9.645, "unit": "m³"}
